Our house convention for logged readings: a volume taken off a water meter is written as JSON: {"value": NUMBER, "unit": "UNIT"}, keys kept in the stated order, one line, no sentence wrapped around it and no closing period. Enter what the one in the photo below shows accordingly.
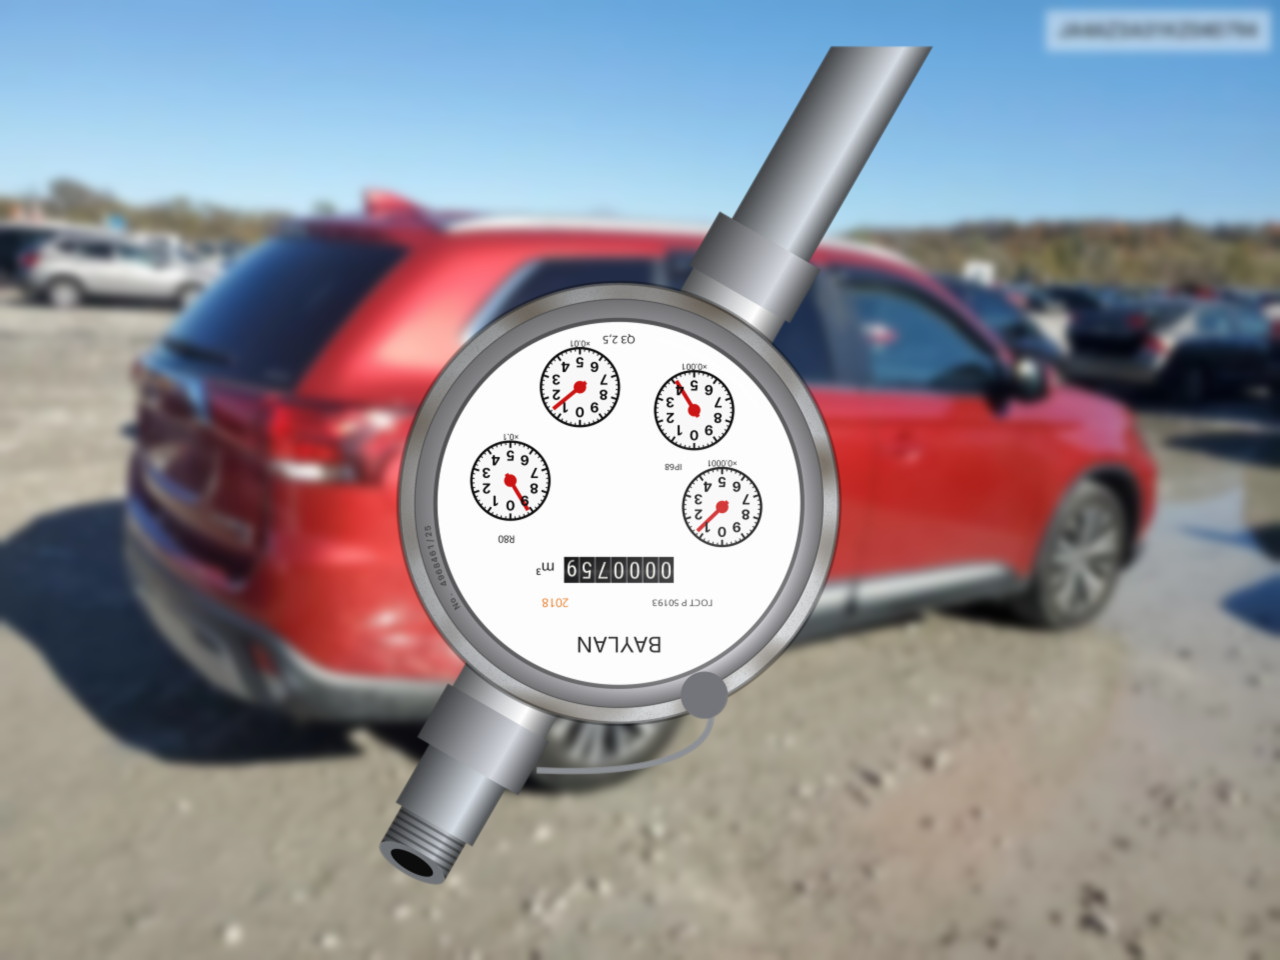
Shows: {"value": 758.9141, "unit": "m³"}
